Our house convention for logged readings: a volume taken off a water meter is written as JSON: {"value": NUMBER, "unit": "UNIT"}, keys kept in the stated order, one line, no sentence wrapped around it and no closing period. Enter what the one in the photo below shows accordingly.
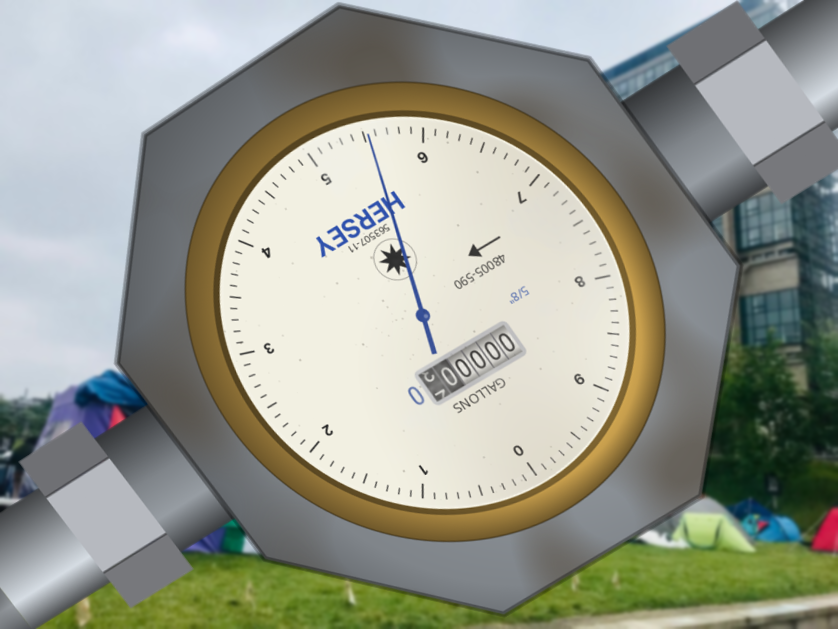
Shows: {"value": 25.5, "unit": "gal"}
